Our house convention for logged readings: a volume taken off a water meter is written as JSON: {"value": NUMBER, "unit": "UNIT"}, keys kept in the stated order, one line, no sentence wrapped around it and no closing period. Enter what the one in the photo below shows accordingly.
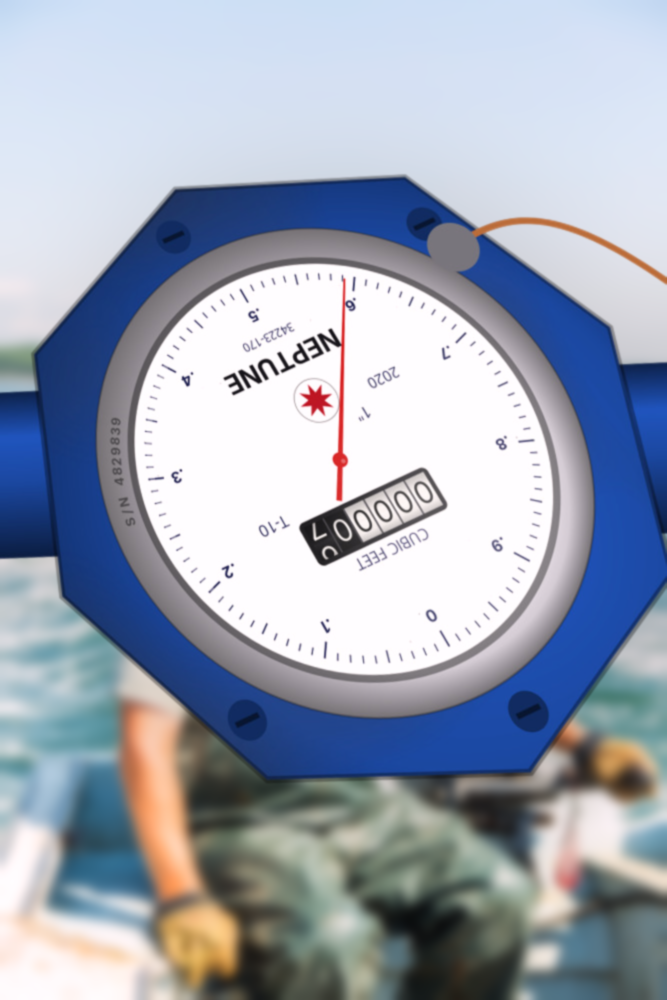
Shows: {"value": 6.59, "unit": "ft³"}
